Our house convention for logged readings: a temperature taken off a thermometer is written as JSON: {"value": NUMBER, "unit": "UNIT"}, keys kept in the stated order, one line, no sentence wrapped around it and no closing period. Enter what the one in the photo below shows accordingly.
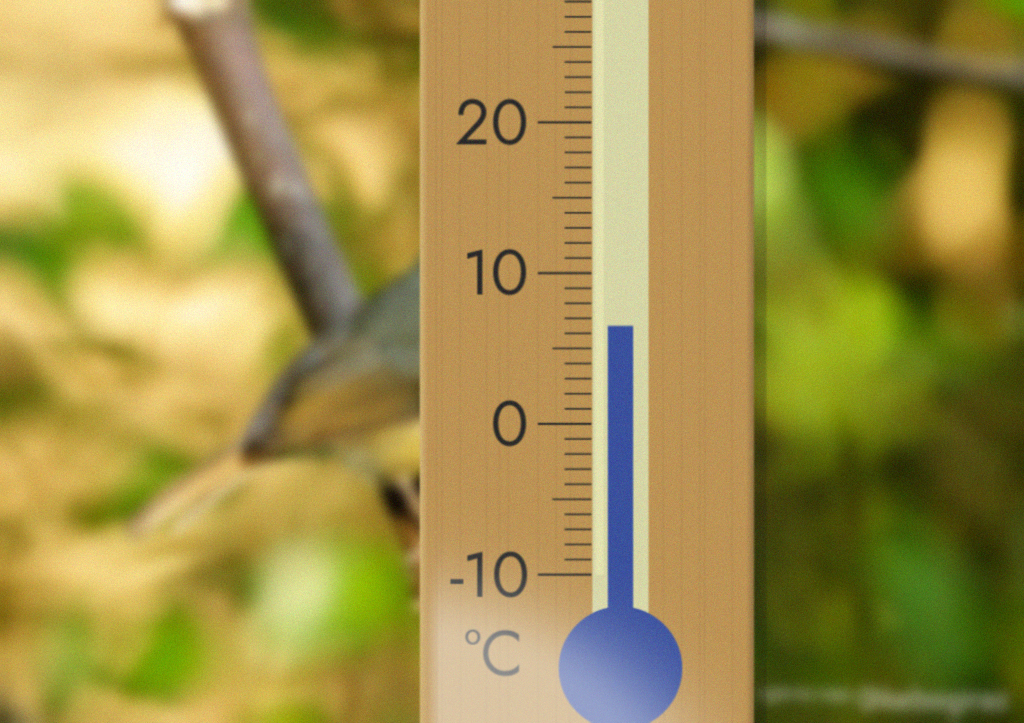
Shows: {"value": 6.5, "unit": "°C"}
